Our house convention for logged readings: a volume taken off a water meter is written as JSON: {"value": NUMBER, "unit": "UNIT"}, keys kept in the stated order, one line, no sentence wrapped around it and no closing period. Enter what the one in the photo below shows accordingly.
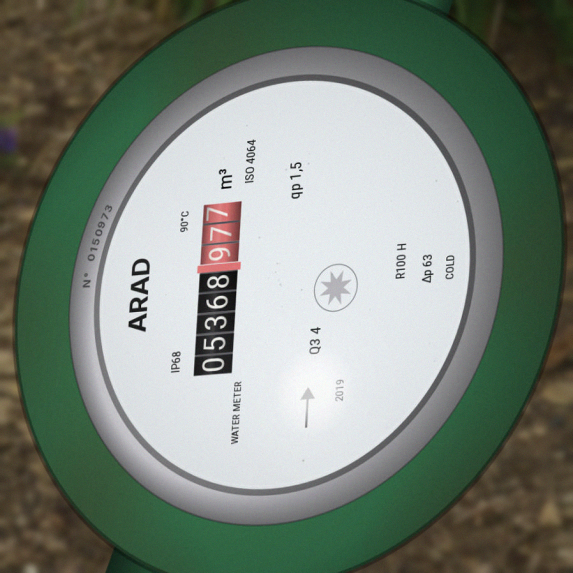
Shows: {"value": 5368.977, "unit": "m³"}
